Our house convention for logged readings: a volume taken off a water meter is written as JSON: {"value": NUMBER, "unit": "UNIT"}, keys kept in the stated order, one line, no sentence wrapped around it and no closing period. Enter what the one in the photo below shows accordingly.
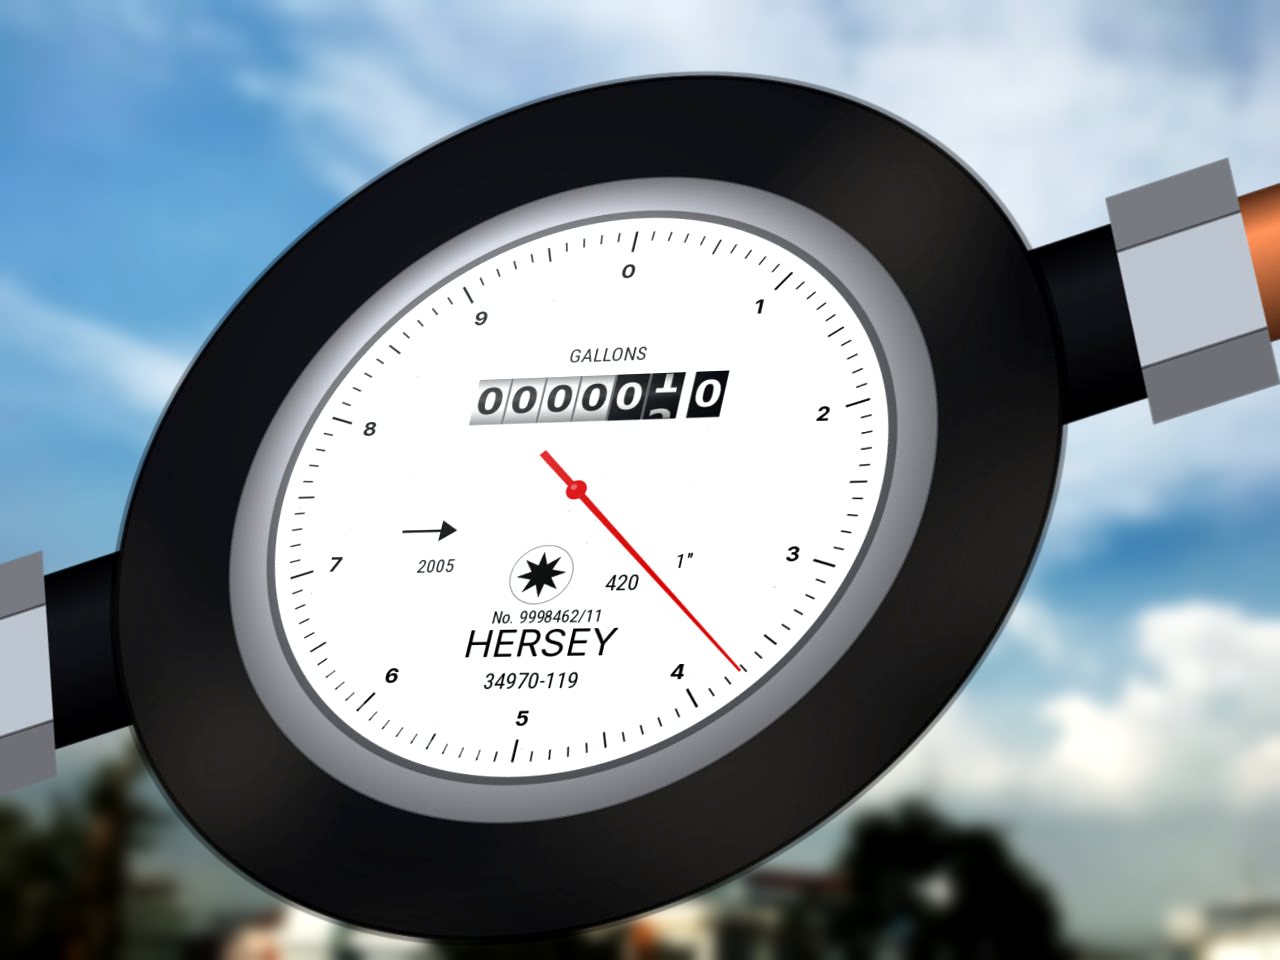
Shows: {"value": 13.7, "unit": "gal"}
